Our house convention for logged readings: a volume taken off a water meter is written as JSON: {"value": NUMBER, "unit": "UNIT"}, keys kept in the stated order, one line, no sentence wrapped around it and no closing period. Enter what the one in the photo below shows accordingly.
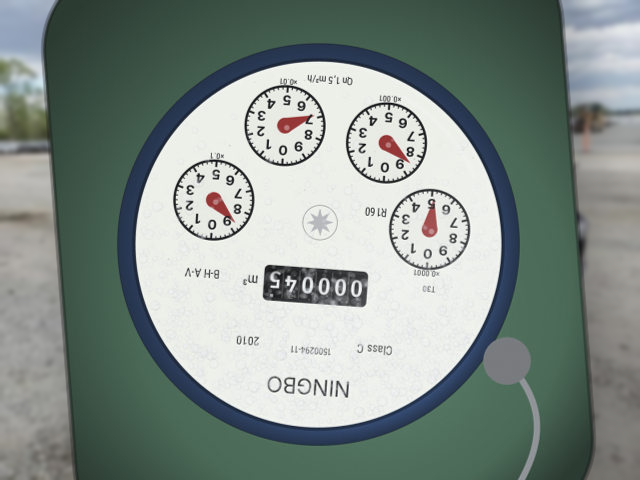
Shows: {"value": 44.8685, "unit": "m³"}
